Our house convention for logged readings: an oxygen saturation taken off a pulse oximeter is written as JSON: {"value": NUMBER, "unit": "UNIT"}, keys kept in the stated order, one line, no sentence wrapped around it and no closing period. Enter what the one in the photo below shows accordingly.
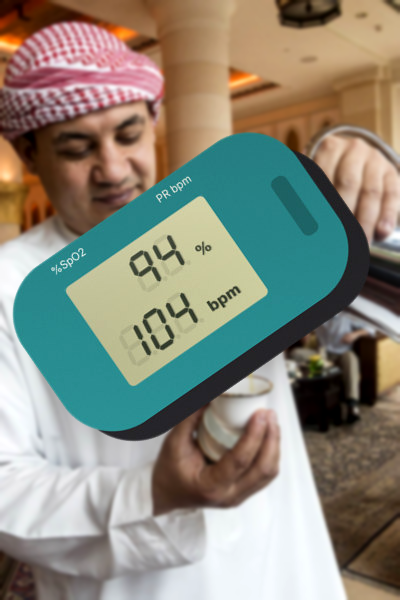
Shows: {"value": 94, "unit": "%"}
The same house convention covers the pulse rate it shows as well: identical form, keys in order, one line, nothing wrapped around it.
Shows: {"value": 104, "unit": "bpm"}
